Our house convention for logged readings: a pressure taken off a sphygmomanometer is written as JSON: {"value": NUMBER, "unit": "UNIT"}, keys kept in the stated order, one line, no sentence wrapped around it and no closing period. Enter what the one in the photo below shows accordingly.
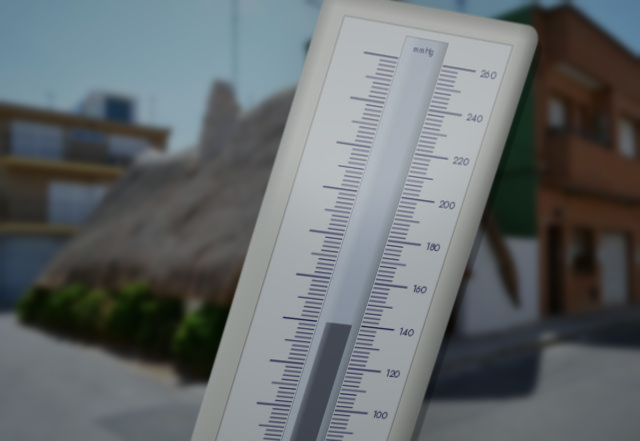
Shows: {"value": 140, "unit": "mmHg"}
